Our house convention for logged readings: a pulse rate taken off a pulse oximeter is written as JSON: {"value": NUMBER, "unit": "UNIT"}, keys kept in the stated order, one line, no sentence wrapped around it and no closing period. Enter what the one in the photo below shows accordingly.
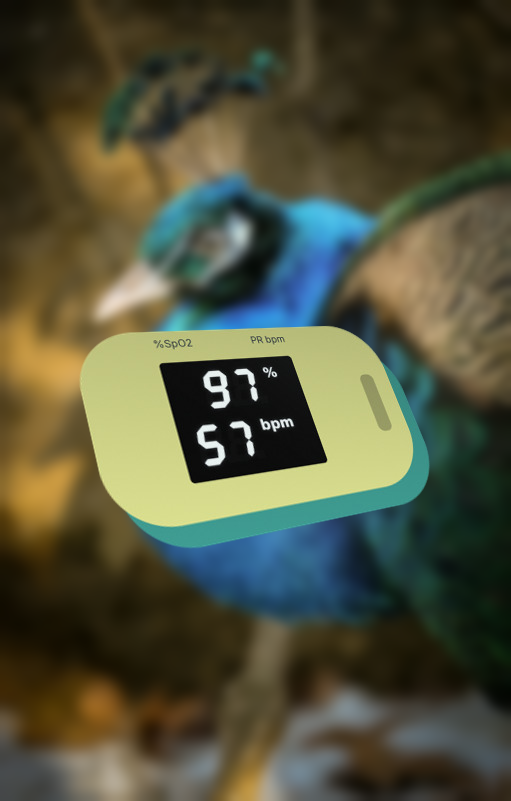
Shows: {"value": 57, "unit": "bpm"}
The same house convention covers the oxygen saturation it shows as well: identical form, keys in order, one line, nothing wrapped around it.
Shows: {"value": 97, "unit": "%"}
